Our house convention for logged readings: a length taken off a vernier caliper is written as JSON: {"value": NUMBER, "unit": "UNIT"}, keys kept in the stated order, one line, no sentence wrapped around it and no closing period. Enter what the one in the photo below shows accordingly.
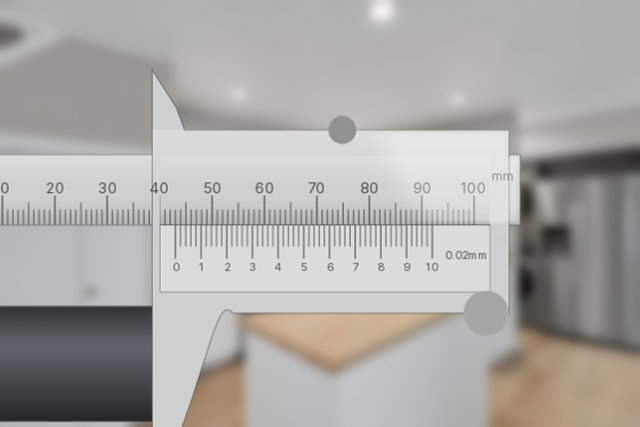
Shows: {"value": 43.0, "unit": "mm"}
